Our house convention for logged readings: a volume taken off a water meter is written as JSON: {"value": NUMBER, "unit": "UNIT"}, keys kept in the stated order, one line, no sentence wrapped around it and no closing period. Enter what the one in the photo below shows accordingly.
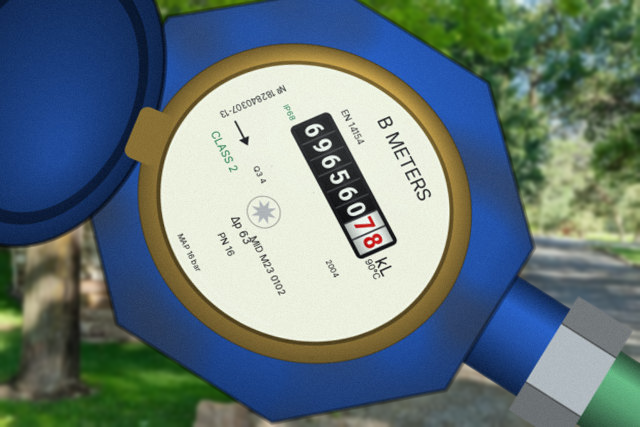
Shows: {"value": 696560.78, "unit": "kL"}
